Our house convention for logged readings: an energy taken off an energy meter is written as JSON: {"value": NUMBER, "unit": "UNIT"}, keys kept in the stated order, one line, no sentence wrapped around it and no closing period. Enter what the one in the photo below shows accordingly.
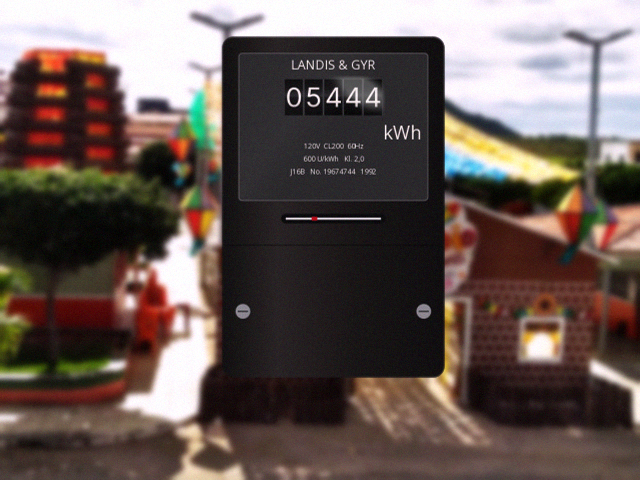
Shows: {"value": 5444, "unit": "kWh"}
